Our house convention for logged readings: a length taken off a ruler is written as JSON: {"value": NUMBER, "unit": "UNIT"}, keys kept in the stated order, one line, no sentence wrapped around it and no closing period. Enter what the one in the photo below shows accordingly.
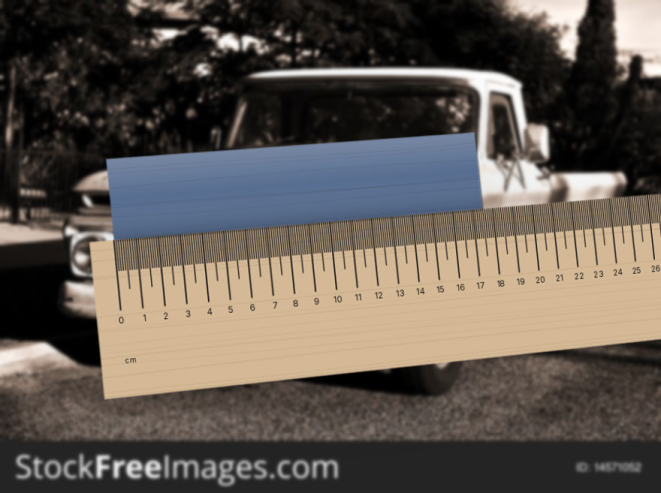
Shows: {"value": 17.5, "unit": "cm"}
